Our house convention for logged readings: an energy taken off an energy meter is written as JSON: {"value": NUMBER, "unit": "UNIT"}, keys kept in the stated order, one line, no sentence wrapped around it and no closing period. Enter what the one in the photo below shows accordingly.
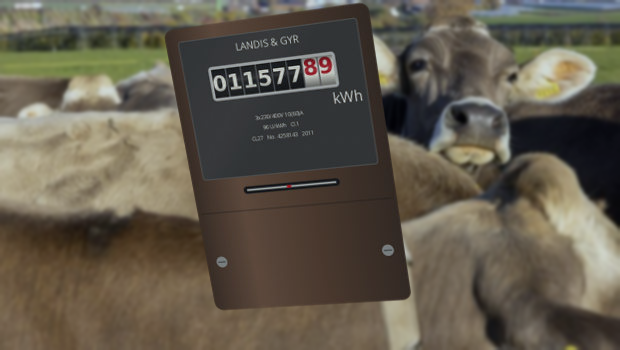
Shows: {"value": 11577.89, "unit": "kWh"}
